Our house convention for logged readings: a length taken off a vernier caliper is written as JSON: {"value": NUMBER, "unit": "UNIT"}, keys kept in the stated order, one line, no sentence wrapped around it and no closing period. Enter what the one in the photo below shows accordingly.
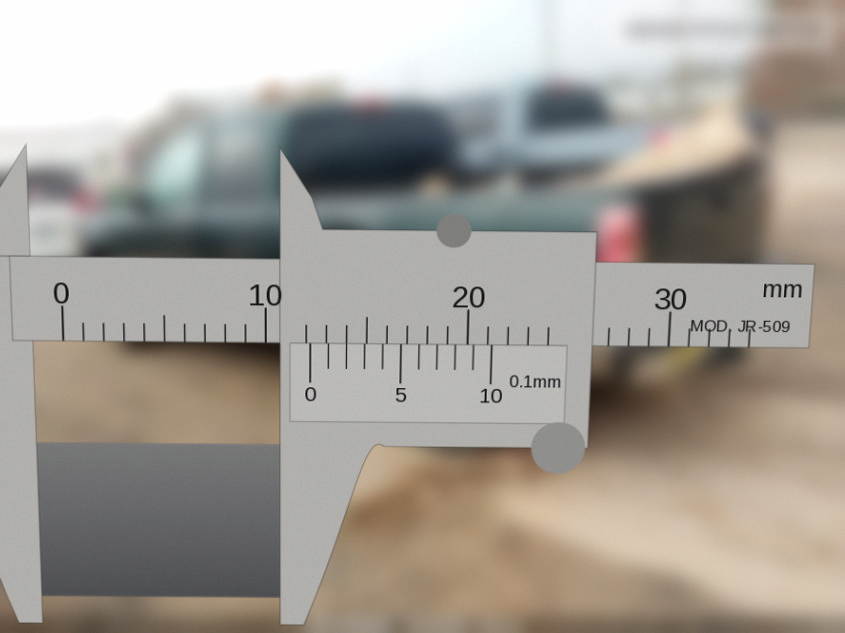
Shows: {"value": 12.2, "unit": "mm"}
